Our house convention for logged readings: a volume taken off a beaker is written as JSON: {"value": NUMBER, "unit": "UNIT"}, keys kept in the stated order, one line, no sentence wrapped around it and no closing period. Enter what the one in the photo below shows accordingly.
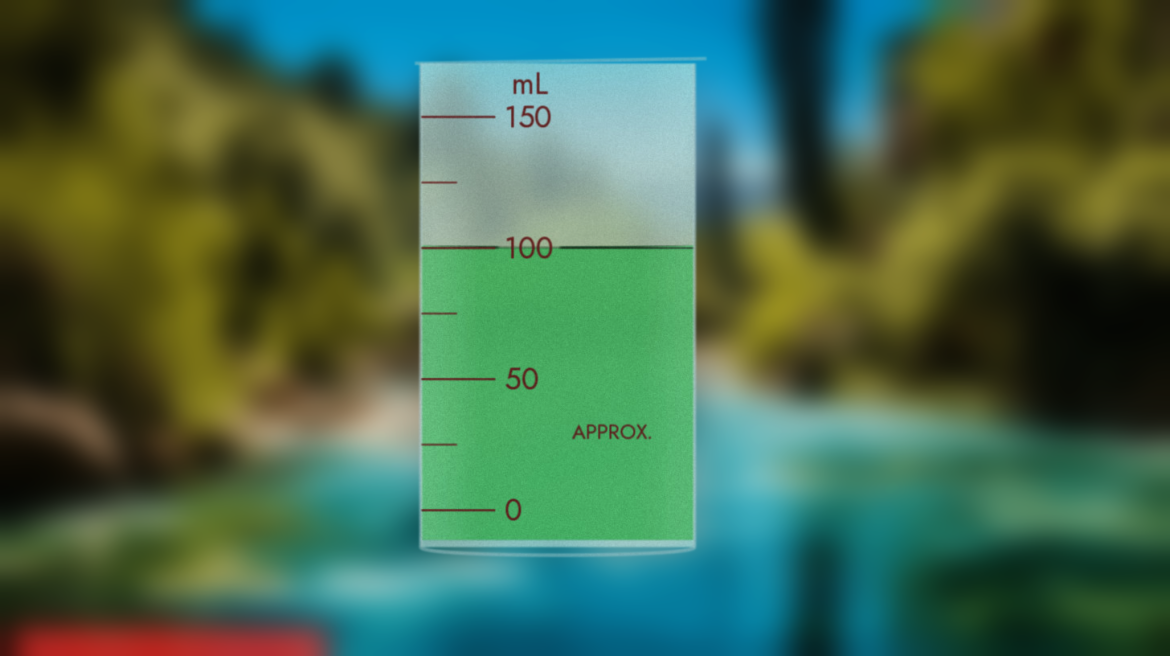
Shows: {"value": 100, "unit": "mL"}
